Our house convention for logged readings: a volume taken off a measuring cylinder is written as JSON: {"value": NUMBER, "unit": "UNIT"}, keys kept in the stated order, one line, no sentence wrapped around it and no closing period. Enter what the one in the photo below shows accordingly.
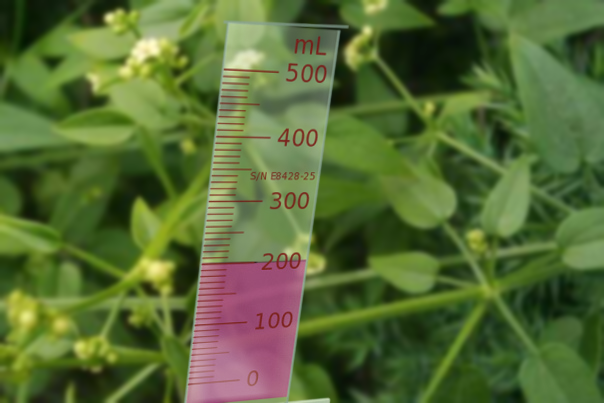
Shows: {"value": 200, "unit": "mL"}
